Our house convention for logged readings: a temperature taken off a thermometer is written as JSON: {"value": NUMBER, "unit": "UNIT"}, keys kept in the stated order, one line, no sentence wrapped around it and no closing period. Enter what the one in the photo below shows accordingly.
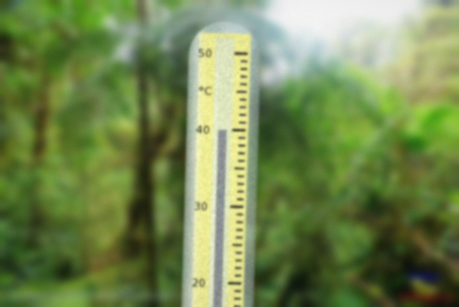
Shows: {"value": 40, "unit": "°C"}
